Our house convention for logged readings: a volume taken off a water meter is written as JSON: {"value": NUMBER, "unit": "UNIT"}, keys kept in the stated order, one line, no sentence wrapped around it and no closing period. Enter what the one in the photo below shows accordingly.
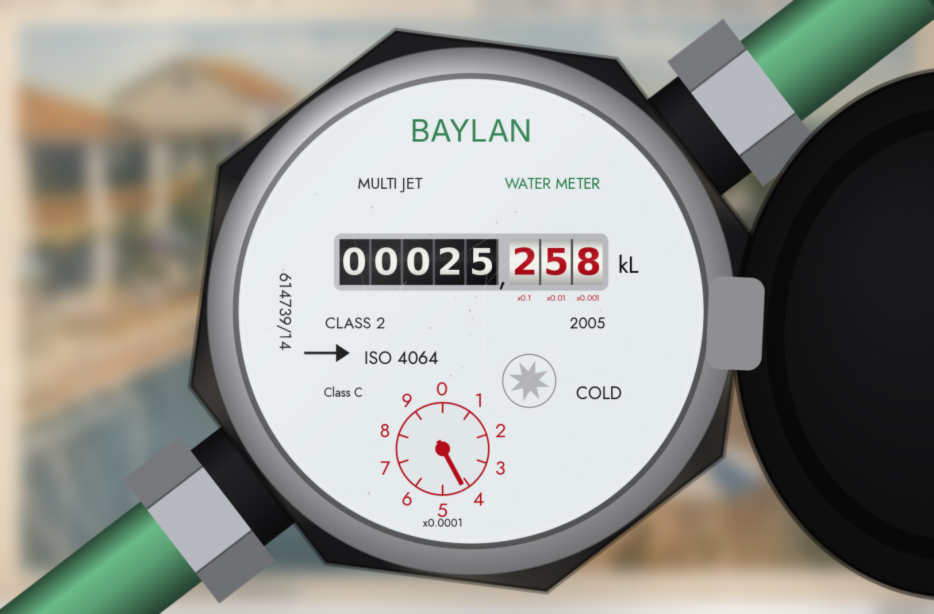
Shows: {"value": 25.2584, "unit": "kL"}
